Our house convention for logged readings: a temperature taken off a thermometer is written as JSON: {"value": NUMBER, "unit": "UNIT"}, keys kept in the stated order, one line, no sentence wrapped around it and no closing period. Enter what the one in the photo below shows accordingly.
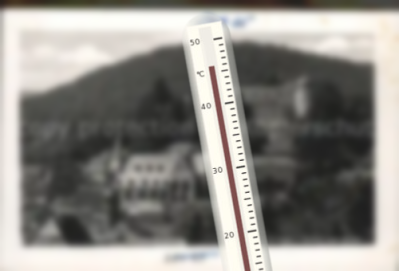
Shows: {"value": 46, "unit": "°C"}
